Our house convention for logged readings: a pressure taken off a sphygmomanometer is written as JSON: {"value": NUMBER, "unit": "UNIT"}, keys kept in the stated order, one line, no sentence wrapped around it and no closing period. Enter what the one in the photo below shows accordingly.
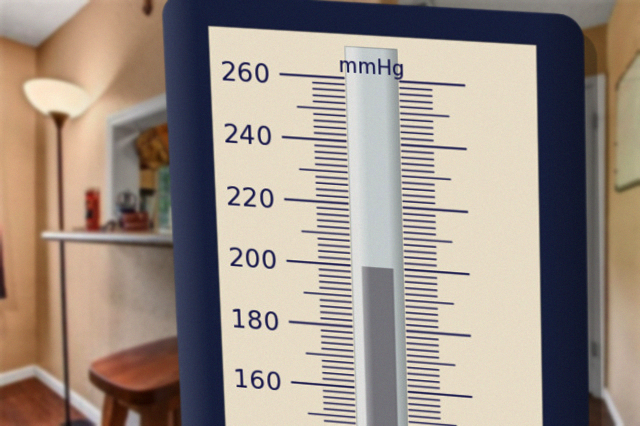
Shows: {"value": 200, "unit": "mmHg"}
